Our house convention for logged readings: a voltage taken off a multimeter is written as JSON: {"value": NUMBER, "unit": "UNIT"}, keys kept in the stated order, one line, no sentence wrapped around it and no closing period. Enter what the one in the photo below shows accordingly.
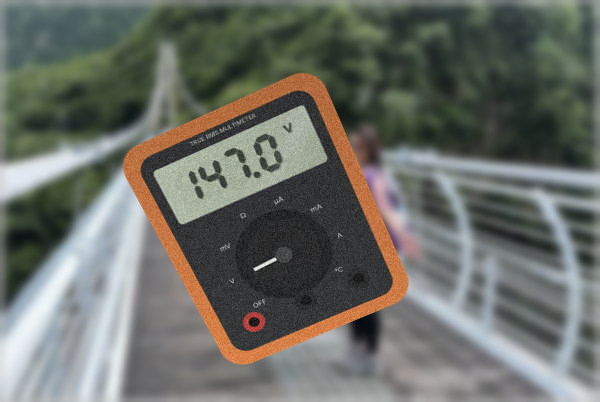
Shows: {"value": 147.0, "unit": "V"}
